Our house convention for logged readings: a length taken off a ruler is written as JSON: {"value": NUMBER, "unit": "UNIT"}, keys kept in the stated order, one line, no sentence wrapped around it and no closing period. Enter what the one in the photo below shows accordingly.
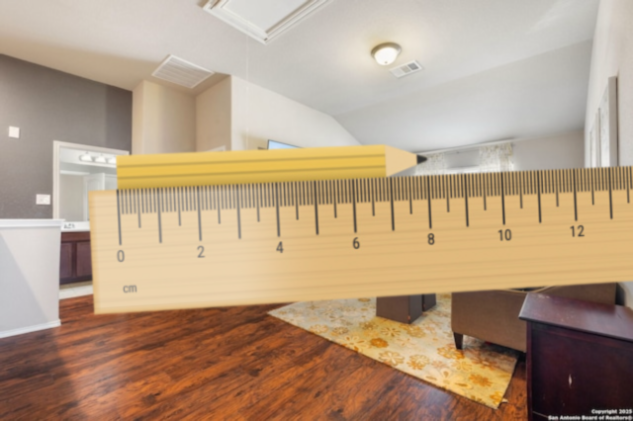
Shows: {"value": 8, "unit": "cm"}
